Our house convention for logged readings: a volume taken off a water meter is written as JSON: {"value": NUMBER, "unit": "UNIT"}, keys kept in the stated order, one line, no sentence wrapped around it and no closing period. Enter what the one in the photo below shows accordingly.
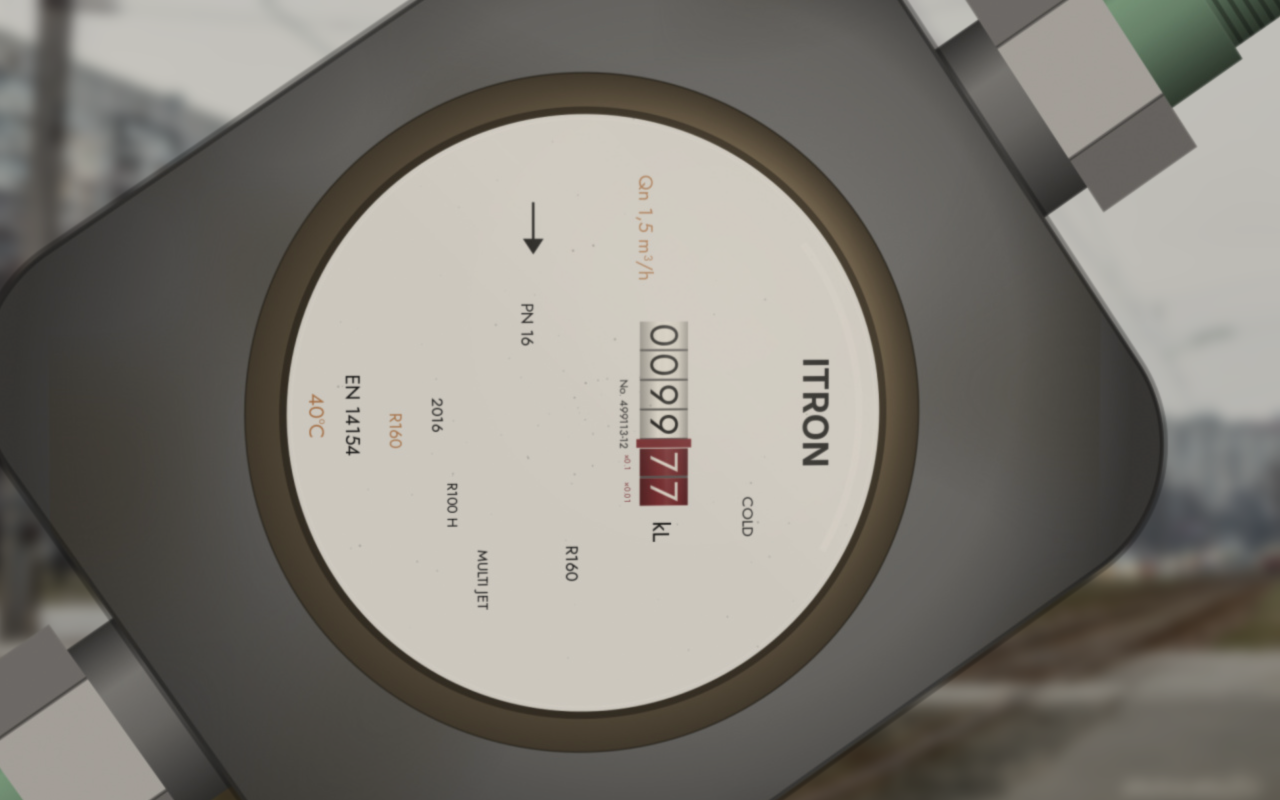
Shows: {"value": 99.77, "unit": "kL"}
